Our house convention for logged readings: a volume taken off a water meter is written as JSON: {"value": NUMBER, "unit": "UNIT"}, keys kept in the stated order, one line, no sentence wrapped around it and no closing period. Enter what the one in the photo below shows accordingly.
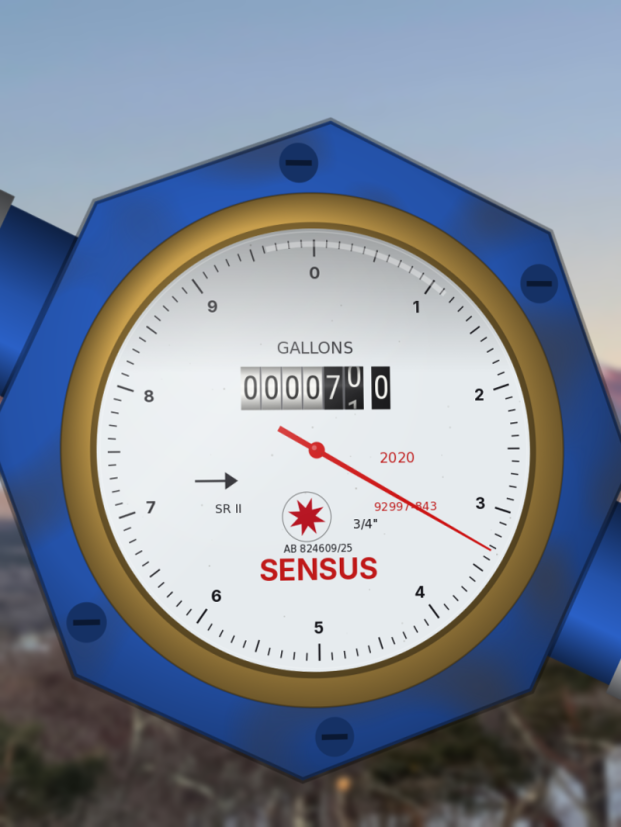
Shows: {"value": 703.3, "unit": "gal"}
